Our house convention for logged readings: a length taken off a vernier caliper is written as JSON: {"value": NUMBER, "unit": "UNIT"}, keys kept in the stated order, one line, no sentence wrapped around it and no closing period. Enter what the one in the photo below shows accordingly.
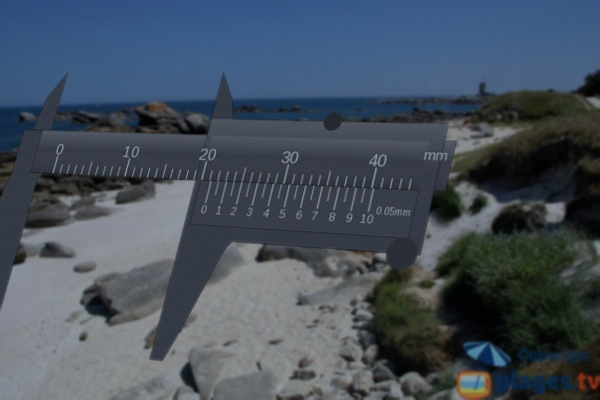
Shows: {"value": 21.2, "unit": "mm"}
